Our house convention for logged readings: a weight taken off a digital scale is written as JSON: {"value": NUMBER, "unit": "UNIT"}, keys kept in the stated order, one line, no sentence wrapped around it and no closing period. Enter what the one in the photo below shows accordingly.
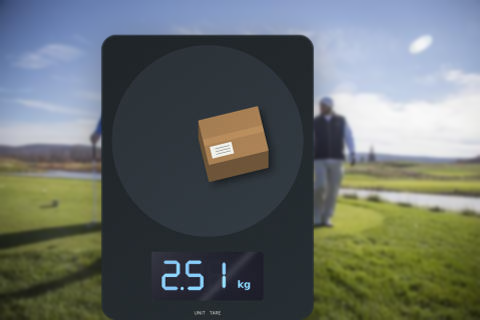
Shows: {"value": 2.51, "unit": "kg"}
